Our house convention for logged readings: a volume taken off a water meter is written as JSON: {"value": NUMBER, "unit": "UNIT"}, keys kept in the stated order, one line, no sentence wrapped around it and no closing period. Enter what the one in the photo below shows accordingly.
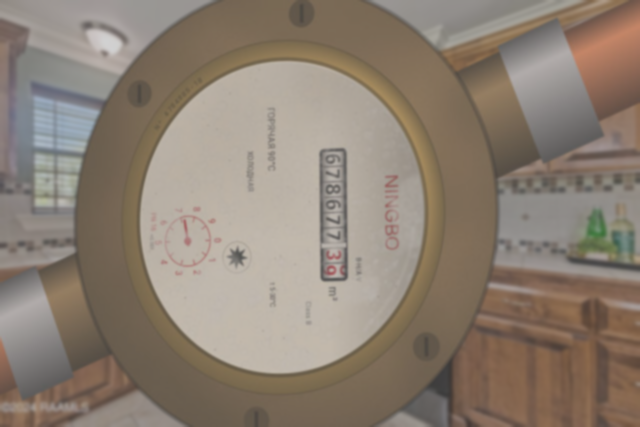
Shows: {"value": 678677.387, "unit": "m³"}
